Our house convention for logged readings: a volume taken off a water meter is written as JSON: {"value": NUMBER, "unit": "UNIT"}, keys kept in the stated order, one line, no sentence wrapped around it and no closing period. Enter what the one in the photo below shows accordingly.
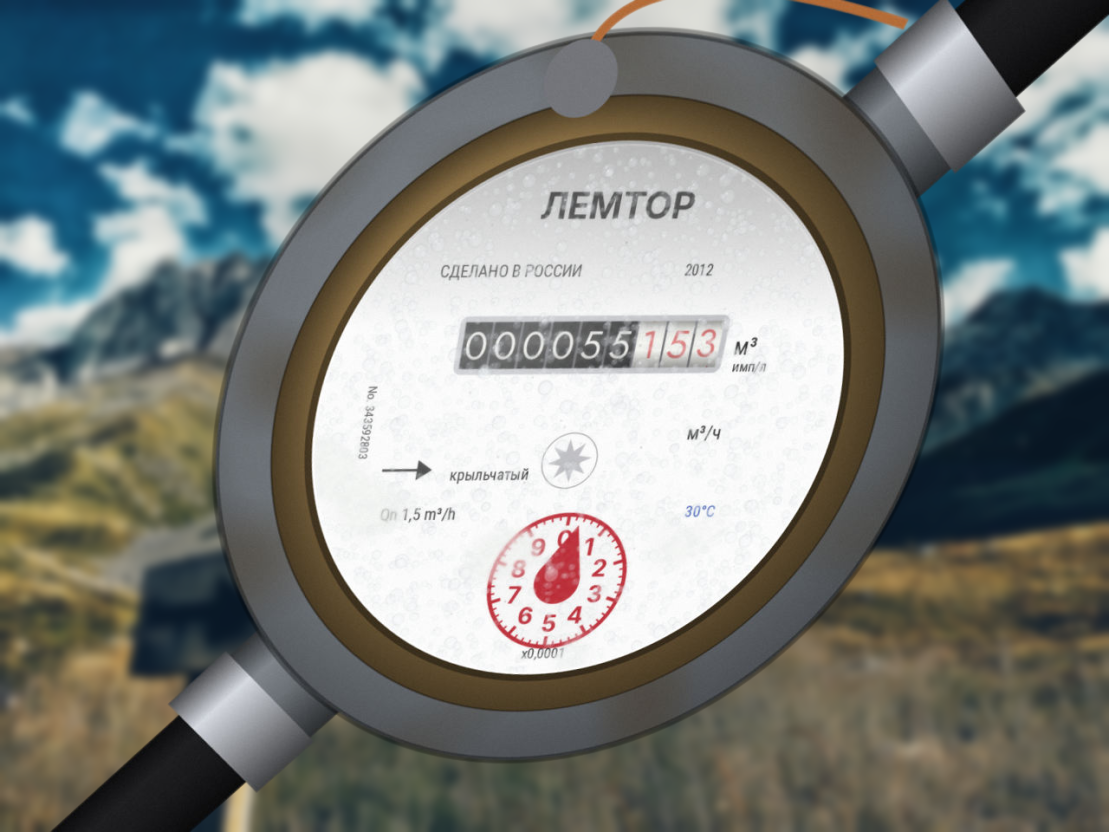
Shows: {"value": 55.1530, "unit": "m³"}
